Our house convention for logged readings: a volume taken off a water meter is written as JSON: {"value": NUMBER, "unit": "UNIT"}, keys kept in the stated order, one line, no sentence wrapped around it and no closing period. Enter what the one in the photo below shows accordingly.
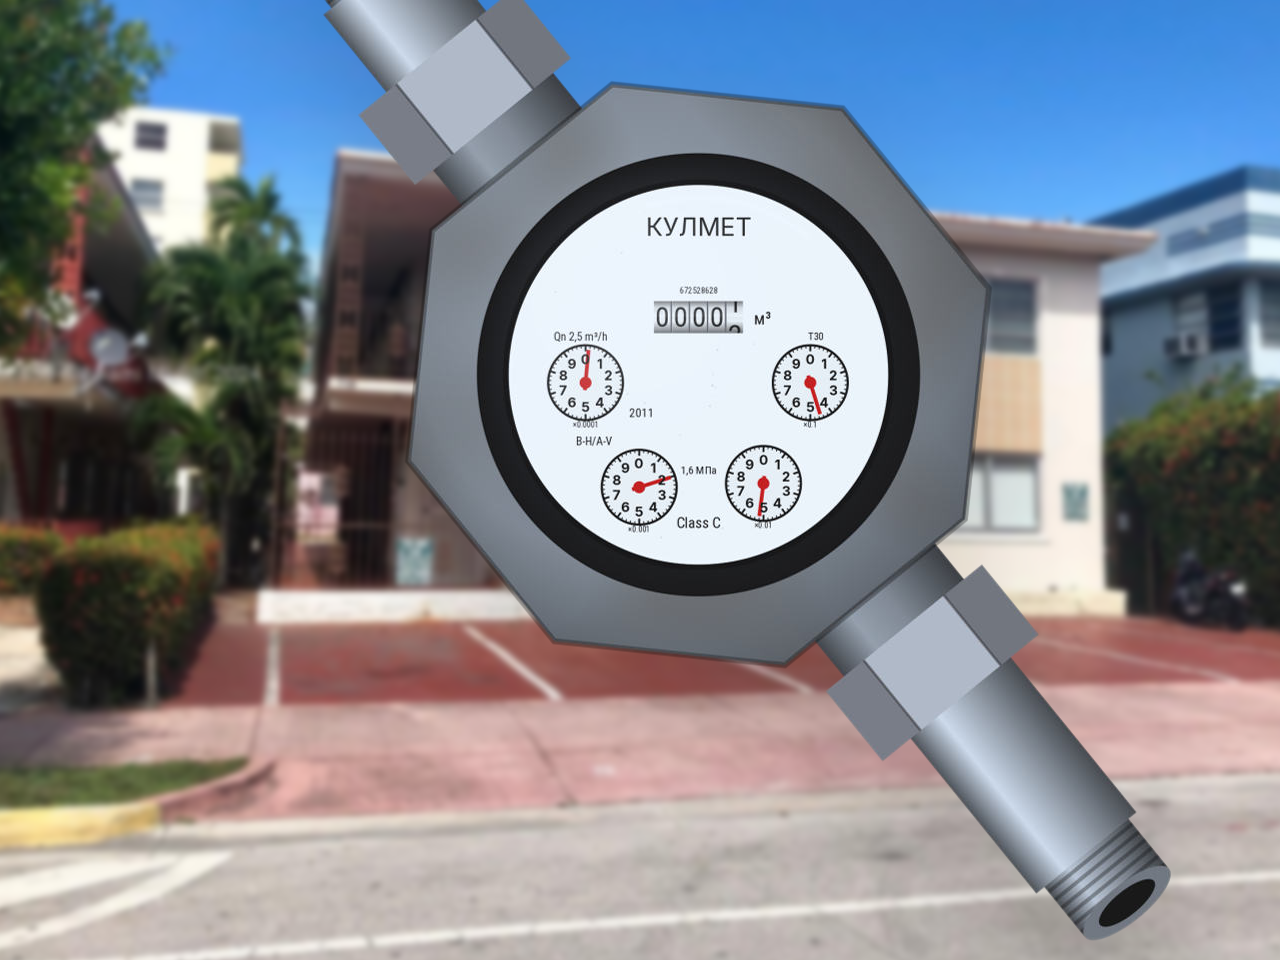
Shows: {"value": 1.4520, "unit": "m³"}
